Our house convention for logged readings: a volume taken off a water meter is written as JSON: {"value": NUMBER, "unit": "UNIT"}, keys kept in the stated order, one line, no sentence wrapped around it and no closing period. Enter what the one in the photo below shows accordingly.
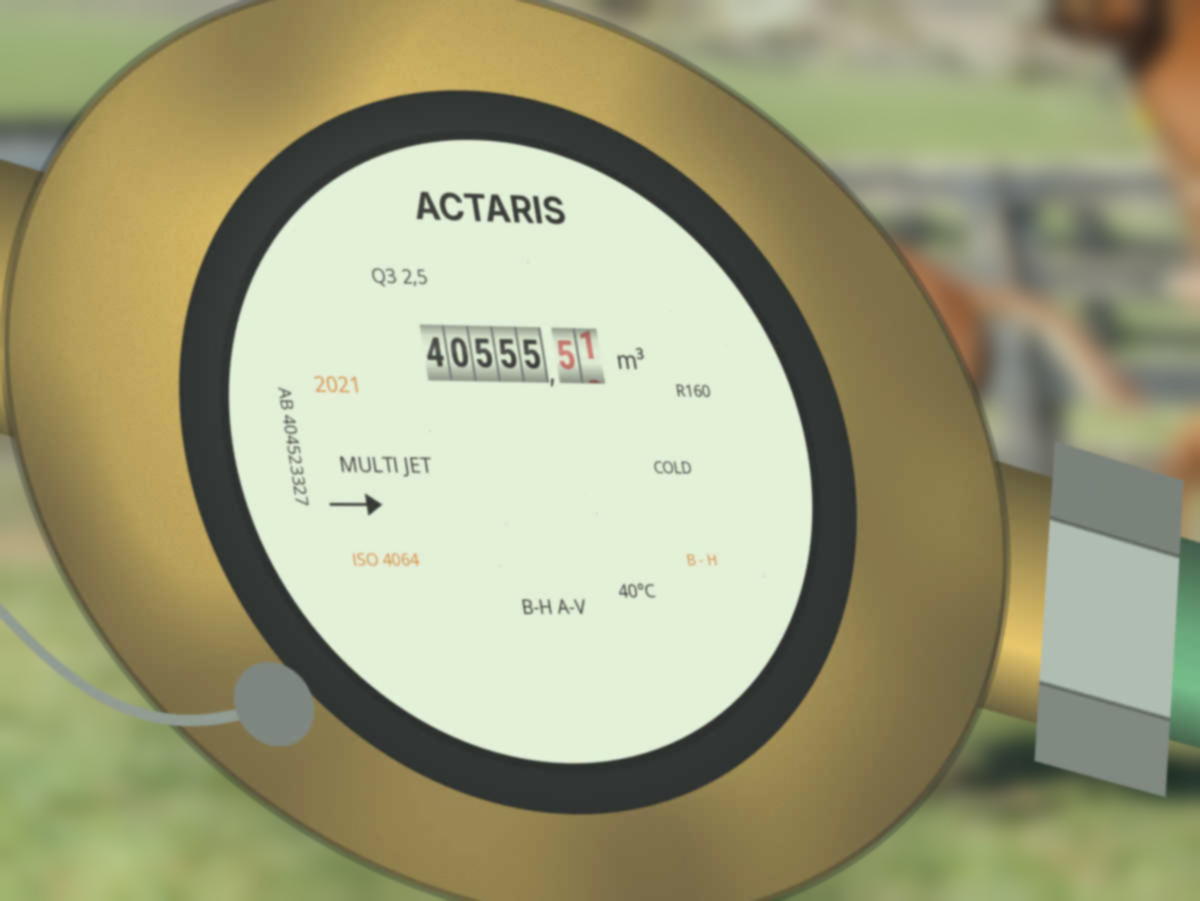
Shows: {"value": 40555.51, "unit": "m³"}
